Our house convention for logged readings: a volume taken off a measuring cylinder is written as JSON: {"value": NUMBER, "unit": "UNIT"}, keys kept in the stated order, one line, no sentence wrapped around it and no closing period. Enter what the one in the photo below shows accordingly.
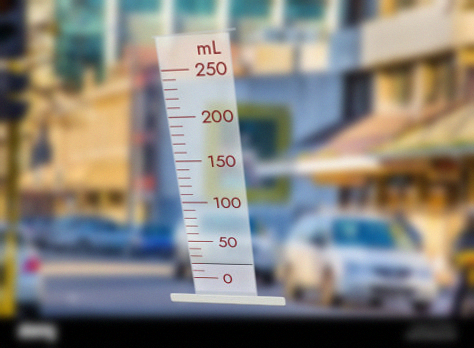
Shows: {"value": 20, "unit": "mL"}
